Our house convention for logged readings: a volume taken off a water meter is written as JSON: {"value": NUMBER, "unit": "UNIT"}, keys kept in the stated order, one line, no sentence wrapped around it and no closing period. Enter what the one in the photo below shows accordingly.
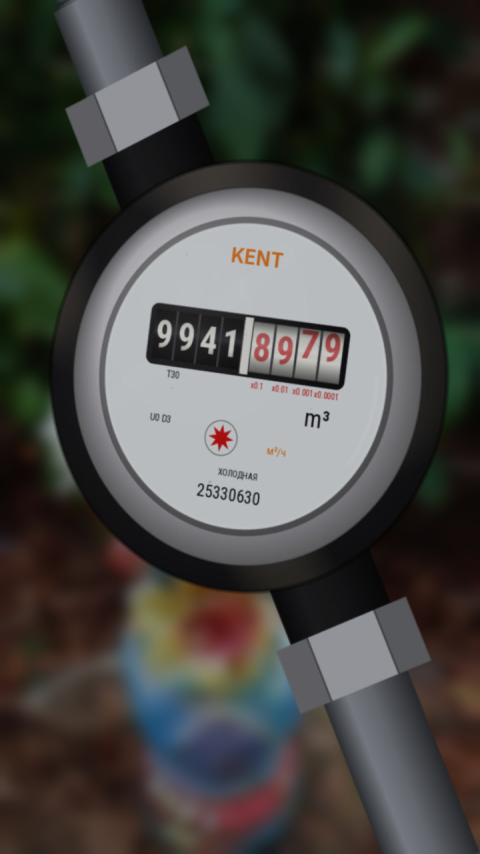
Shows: {"value": 9941.8979, "unit": "m³"}
